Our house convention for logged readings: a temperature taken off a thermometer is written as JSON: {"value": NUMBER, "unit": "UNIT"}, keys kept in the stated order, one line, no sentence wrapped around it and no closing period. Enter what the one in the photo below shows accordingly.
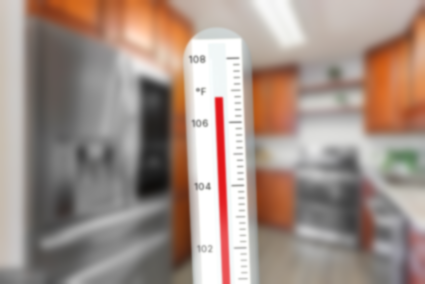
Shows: {"value": 106.8, "unit": "°F"}
